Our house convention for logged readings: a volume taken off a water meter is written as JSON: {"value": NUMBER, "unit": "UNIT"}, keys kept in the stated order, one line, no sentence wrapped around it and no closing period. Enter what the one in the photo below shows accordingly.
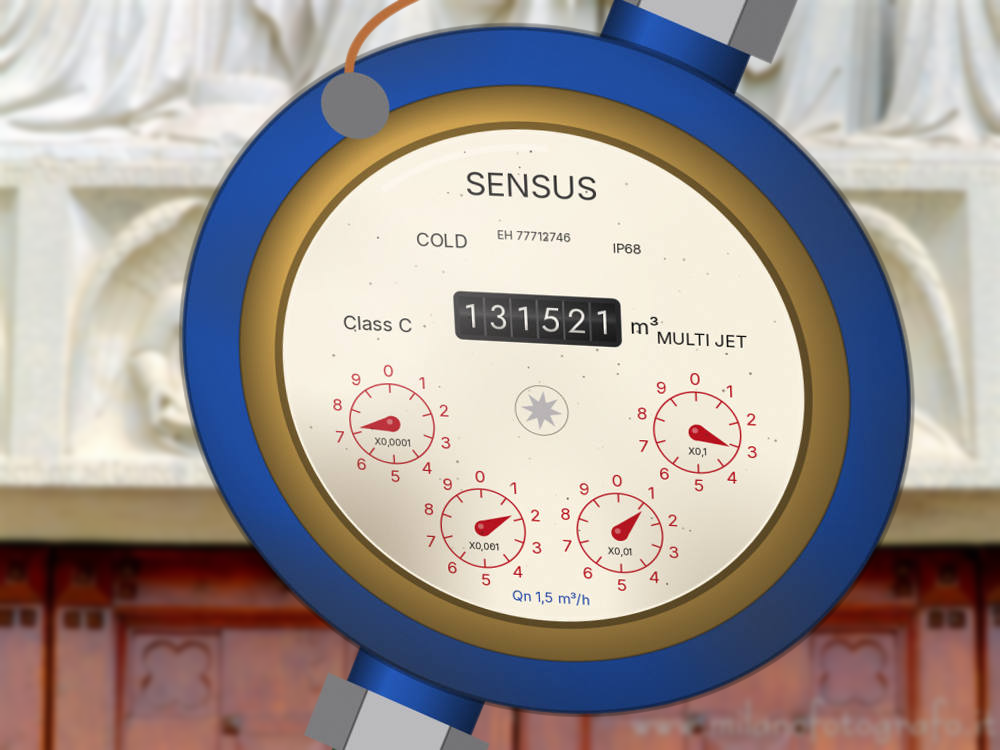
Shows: {"value": 131521.3117, "unit": "m³"}
